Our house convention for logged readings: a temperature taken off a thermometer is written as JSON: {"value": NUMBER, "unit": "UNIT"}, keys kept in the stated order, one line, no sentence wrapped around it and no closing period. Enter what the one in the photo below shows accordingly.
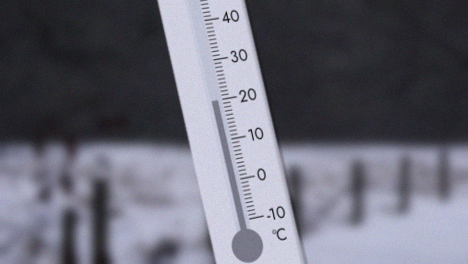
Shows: {"value": 20, "unit": "°C"}
